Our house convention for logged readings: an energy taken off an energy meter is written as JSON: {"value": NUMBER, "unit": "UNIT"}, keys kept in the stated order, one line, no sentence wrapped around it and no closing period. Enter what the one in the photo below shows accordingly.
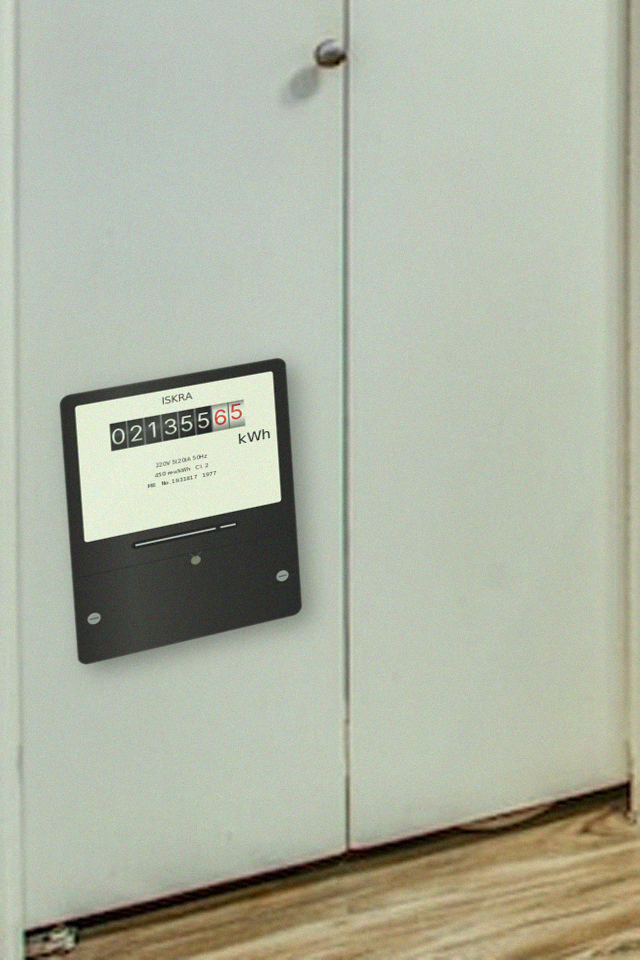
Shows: {"value": 21355.65, "unit": "kWh"}
